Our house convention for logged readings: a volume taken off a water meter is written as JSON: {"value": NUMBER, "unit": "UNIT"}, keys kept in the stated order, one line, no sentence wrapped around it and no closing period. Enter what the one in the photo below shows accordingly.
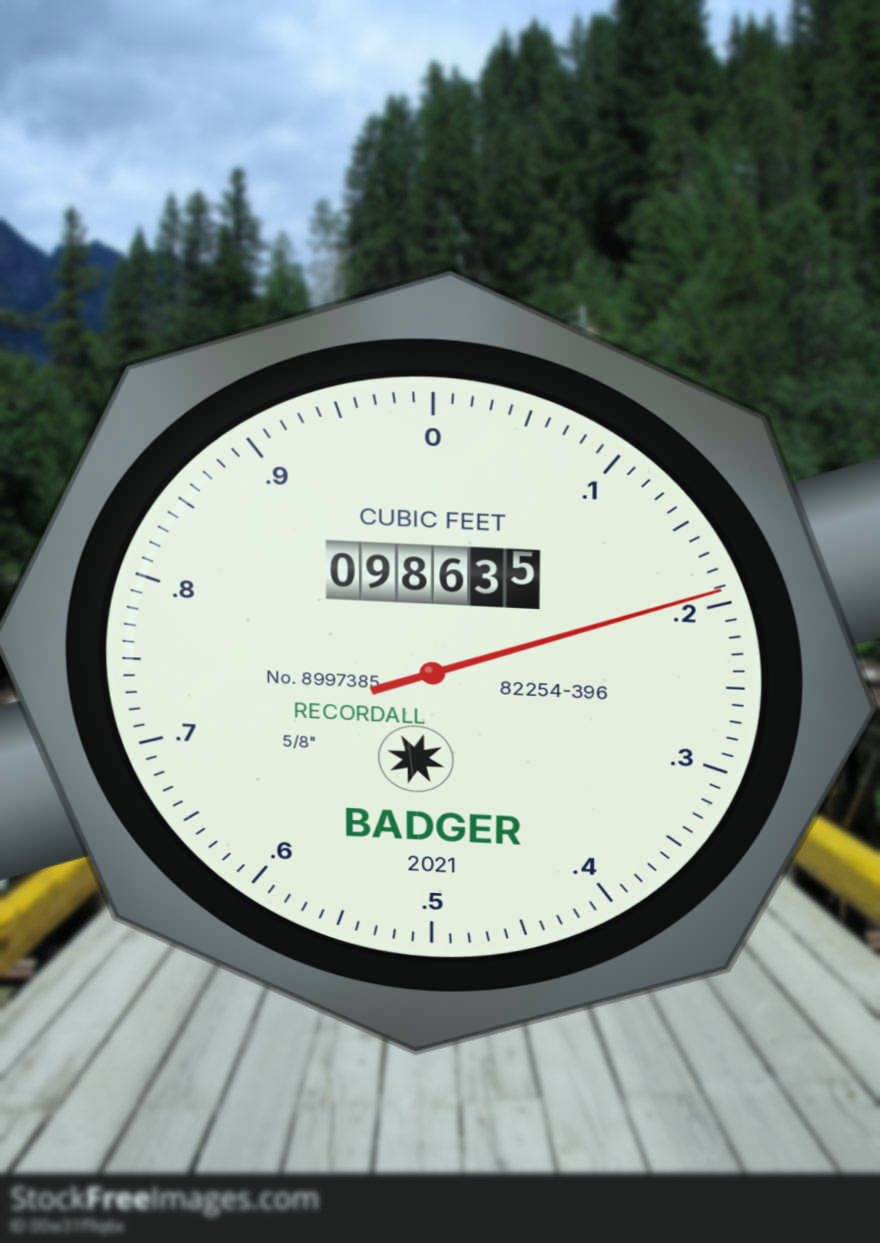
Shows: {"value": 98635.19, "unit": "ft³"}
